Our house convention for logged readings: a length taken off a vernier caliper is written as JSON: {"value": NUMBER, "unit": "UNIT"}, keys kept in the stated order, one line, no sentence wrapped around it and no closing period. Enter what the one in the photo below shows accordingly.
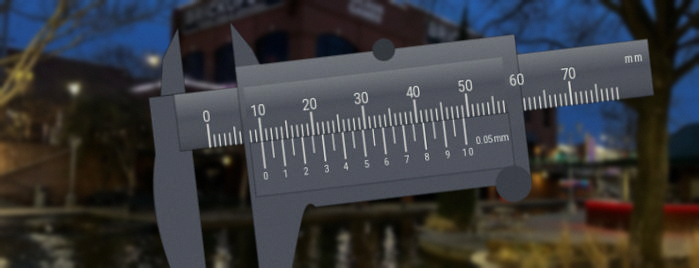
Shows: {"value": 10.0, "unit": "mm"}
